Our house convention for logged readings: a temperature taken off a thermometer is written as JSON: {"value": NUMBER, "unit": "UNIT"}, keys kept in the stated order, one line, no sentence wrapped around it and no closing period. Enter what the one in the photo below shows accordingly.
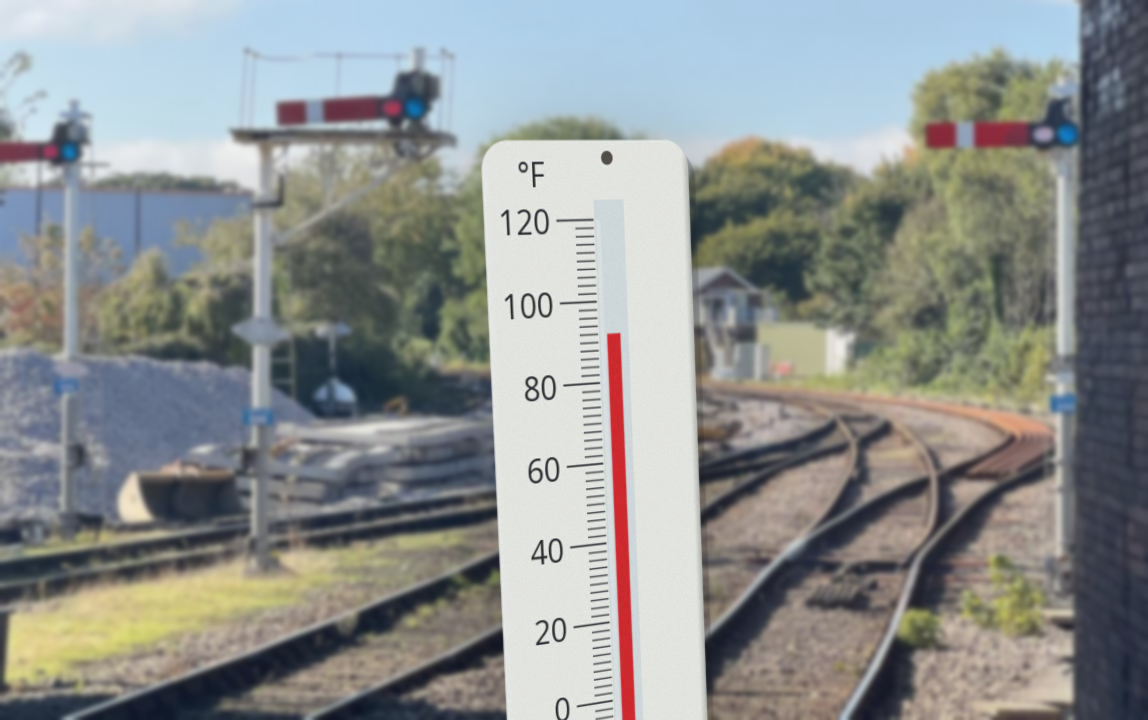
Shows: {"value": 92, "unit": "°F"}
